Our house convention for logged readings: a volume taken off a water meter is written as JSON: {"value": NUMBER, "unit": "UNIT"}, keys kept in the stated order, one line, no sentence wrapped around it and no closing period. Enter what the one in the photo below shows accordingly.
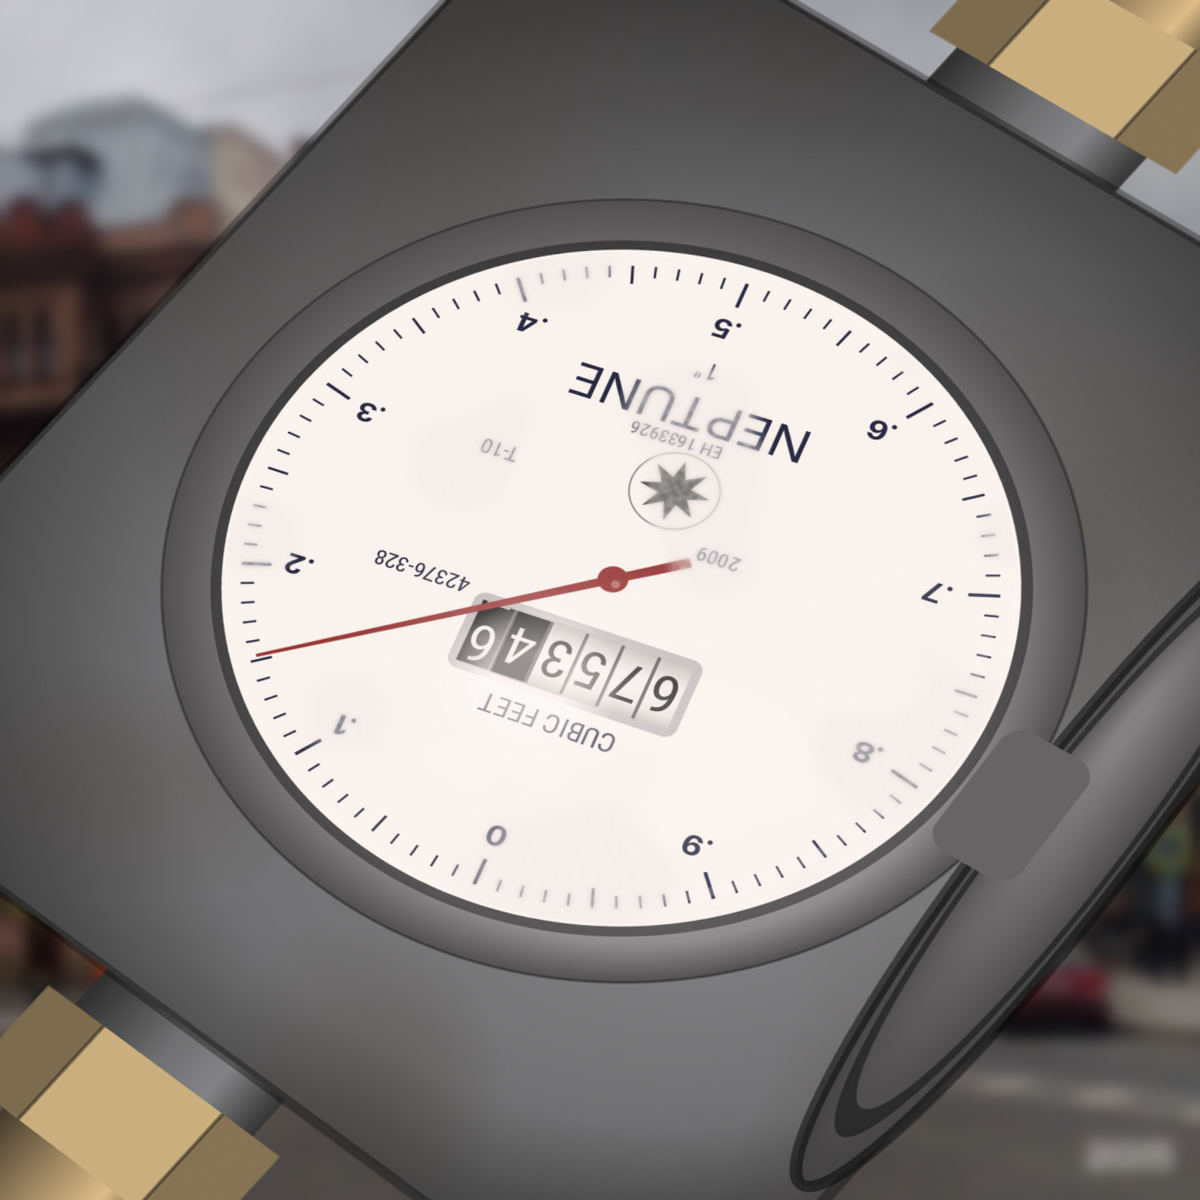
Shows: {"value": 675346.15, "unit": "ft³"}
